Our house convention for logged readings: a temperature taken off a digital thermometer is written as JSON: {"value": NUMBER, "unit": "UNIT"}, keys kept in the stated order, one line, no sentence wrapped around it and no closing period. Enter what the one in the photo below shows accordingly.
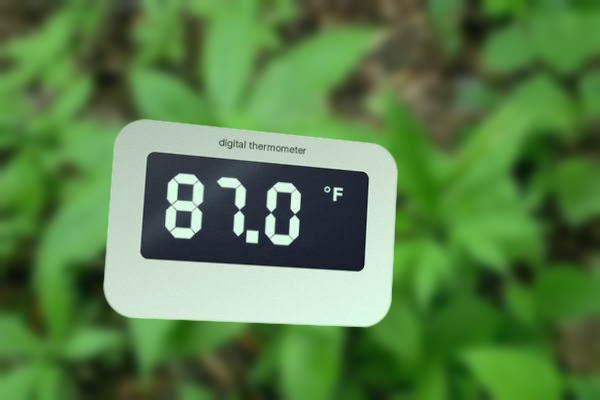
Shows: {"value": 87.0, "unit": "°F"}
